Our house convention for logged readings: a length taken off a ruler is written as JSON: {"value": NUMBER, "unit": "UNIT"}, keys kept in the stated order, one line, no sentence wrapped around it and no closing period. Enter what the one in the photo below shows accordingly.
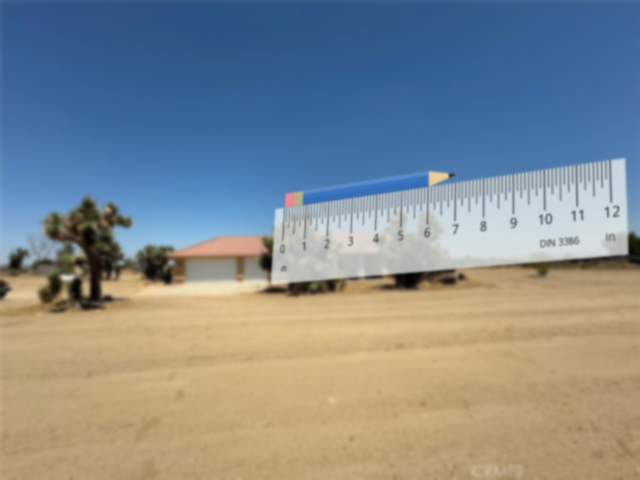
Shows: {"value": 7, "unit": "in"}
